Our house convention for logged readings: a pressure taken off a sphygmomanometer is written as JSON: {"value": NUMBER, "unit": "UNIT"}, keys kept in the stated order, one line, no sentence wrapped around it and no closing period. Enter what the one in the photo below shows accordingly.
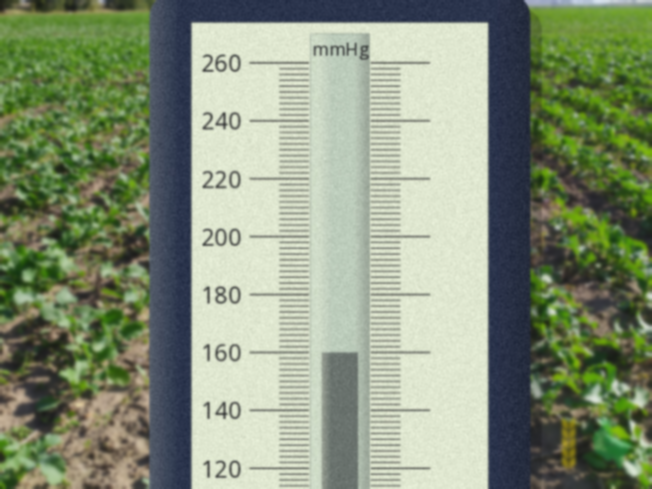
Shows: {"value": 160, "unit": "mmHg"}
